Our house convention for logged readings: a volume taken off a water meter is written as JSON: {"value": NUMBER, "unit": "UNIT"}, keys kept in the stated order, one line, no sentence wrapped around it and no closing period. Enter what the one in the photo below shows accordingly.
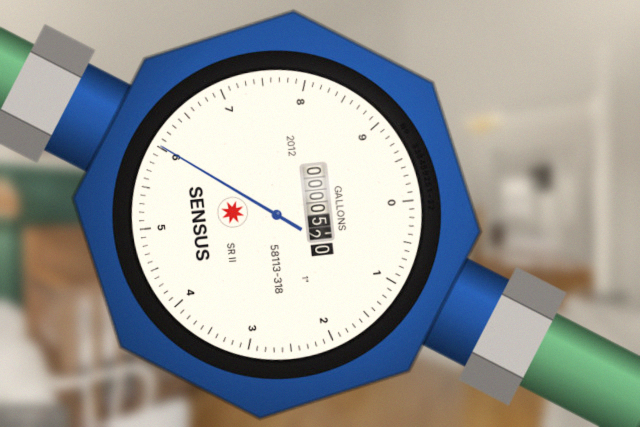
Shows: {"value": 516.0, "unit": "gal"}
